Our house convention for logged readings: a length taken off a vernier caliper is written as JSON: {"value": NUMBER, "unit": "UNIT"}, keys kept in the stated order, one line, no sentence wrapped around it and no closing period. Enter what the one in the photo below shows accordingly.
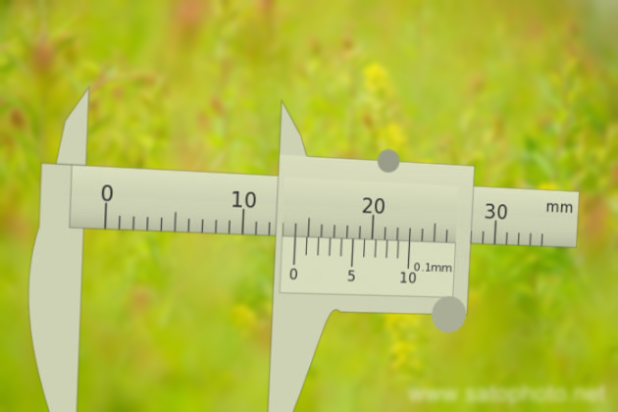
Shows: {"value": 14.0, "unit": "mm"}
